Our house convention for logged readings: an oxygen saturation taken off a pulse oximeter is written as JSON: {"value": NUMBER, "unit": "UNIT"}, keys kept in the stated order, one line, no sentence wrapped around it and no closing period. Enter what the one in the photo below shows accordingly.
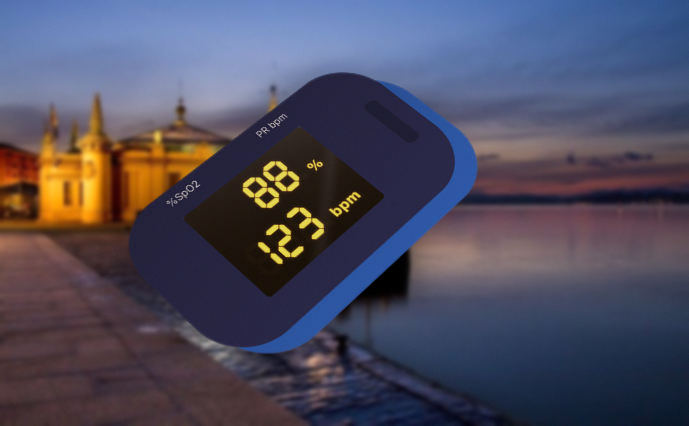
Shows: {"value": 88, "unit": "%"}
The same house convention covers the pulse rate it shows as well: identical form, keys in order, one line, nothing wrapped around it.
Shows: {"value": 123, "unit": "bpm"}
